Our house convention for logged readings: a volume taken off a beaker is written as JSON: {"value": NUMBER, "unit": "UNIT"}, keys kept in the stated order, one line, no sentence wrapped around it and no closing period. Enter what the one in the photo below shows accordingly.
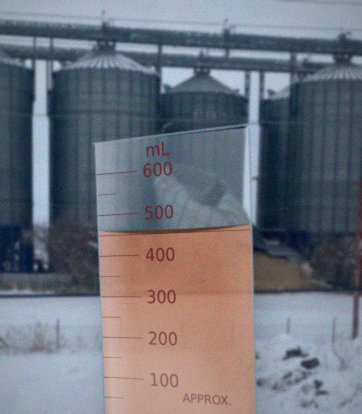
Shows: {"value": 450, "unit": "mL"}
